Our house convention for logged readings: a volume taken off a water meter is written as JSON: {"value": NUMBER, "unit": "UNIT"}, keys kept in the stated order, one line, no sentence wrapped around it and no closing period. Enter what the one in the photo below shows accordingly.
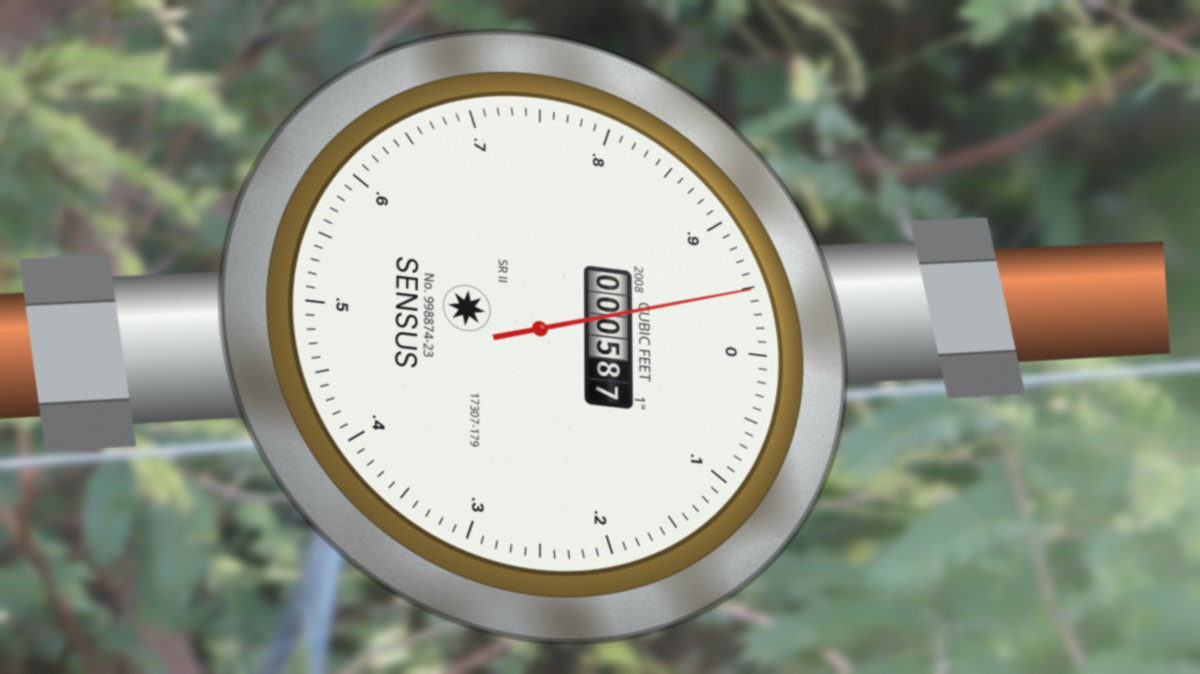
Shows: {"value": 586.95, "unit": "ft³"}
